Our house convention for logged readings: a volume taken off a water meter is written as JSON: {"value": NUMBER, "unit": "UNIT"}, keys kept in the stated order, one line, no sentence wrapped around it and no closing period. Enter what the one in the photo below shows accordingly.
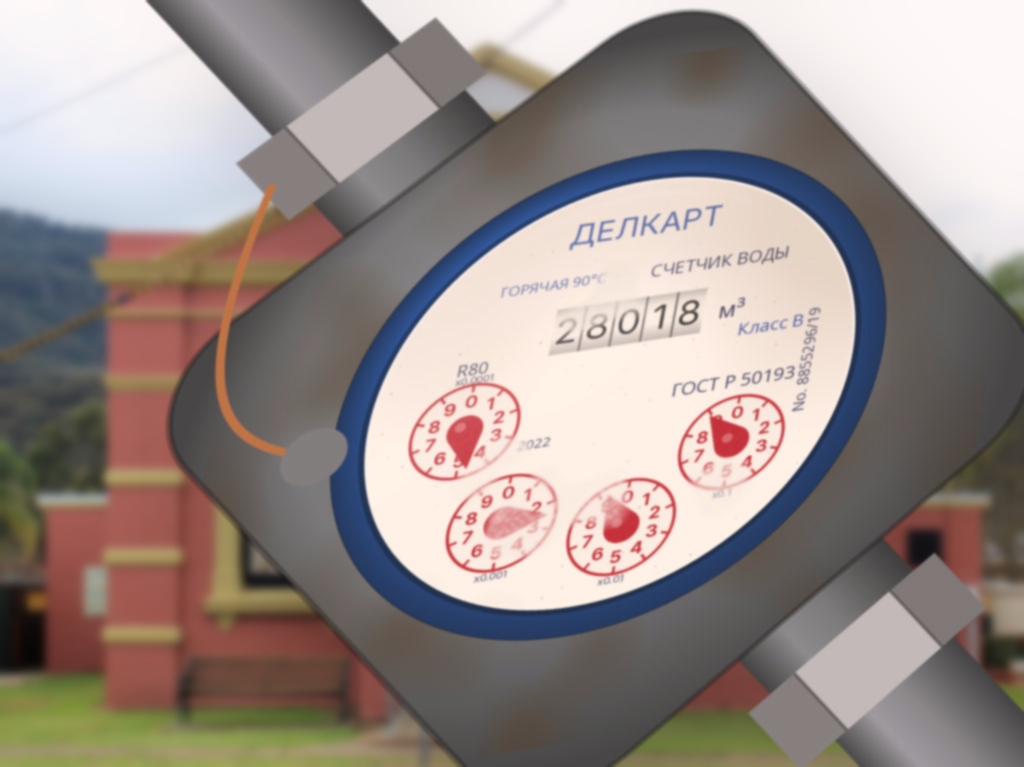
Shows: {"value": 28018.8924, "unit": "m³"}
